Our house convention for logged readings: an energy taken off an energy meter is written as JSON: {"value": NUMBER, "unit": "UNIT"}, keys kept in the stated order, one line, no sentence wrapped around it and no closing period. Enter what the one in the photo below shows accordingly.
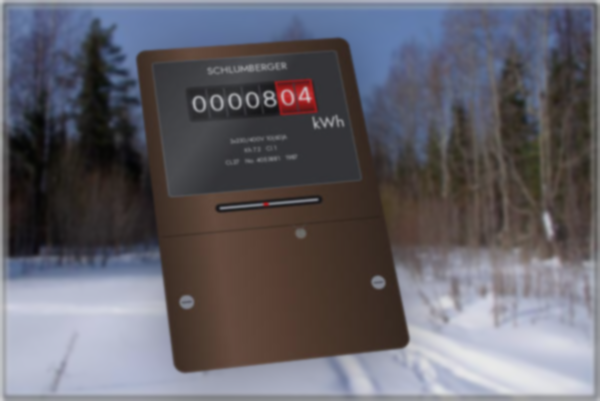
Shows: {"value": 8.04, "unit": "kWh"}
